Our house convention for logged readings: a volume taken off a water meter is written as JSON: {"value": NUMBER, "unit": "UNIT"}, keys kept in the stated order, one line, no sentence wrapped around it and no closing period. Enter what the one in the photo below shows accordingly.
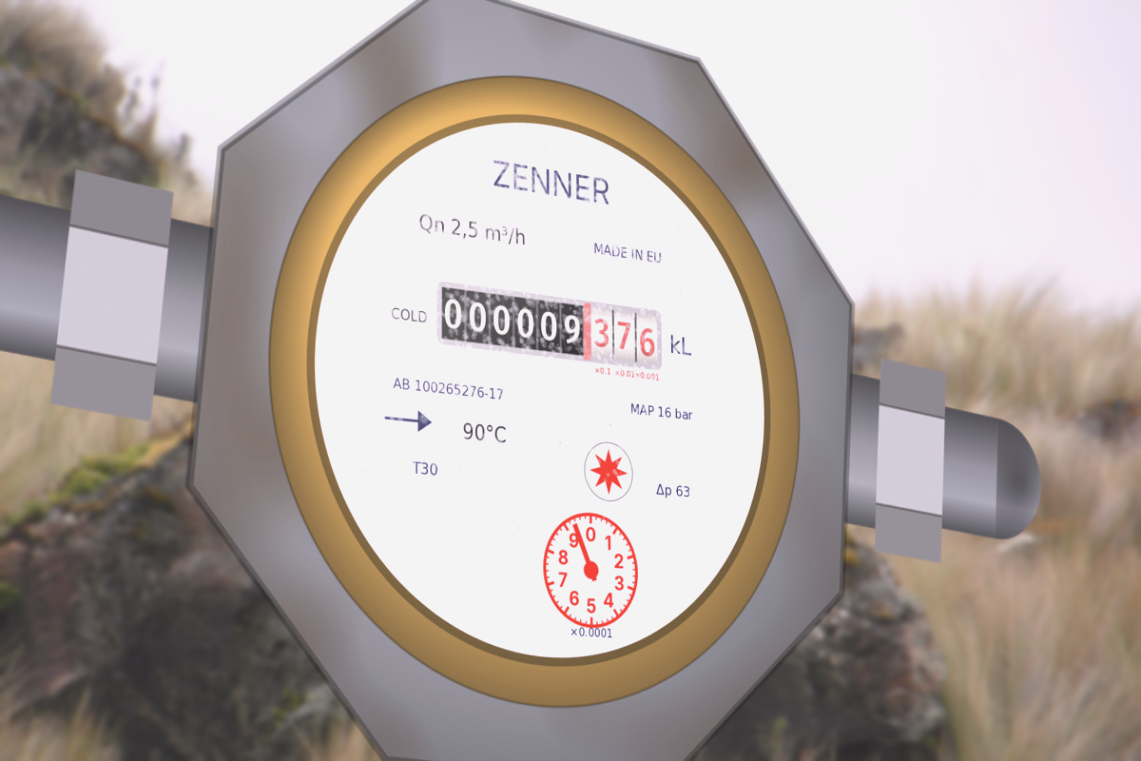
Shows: {"value": 9.3759, "unit": "kL"}
